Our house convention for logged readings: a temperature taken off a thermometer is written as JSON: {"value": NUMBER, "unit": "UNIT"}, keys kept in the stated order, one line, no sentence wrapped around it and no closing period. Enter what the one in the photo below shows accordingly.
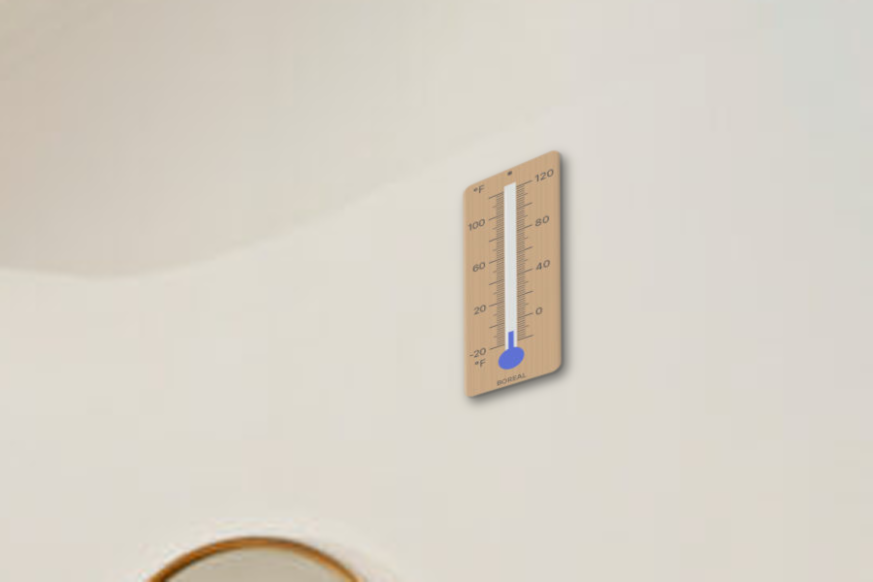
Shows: {"value": -10, "unit": "°F"}
